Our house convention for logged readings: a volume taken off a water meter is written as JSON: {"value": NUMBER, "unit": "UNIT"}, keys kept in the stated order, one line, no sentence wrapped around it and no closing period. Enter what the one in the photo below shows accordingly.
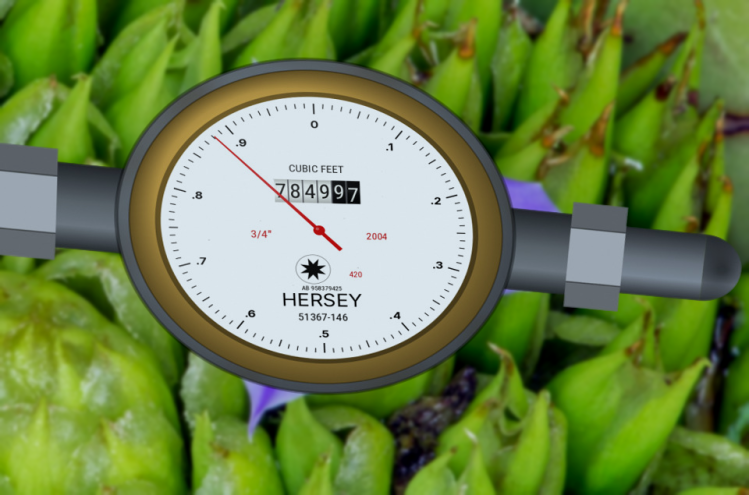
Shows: {"value": 784996.88, "unit": "ft³"}
